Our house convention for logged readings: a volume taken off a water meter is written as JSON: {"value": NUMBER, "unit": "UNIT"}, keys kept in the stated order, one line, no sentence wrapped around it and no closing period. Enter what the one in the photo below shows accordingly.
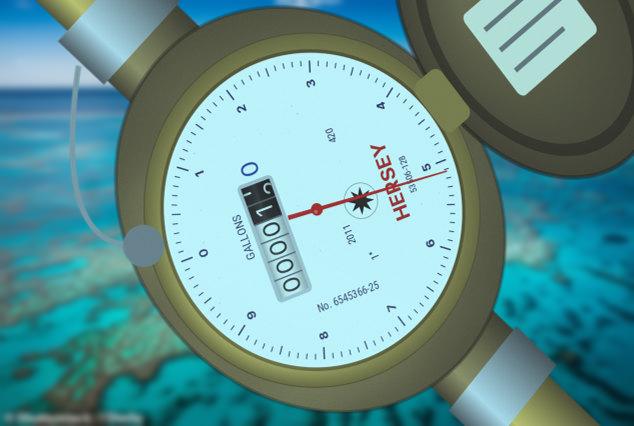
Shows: {"value": 115.1, "unit": "gal"}
